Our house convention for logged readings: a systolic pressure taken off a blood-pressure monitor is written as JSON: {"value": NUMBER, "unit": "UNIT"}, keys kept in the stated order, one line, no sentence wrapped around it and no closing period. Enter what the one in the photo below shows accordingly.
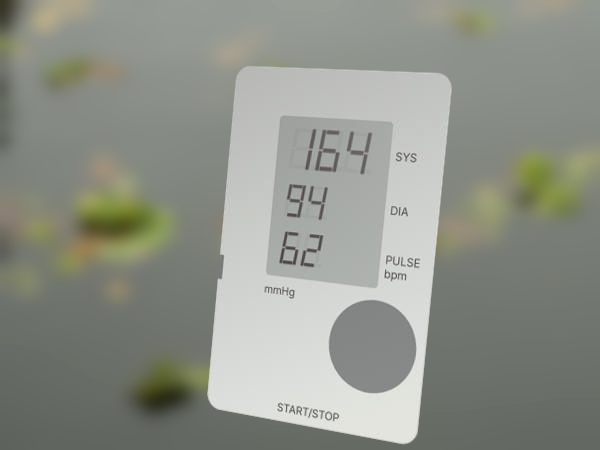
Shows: {"value": 164, "unit": "mmHg"}
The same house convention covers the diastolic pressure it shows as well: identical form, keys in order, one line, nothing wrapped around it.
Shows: {"value": 94, "unit": "mmHg"}
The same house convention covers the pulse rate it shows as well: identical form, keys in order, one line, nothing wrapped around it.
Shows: {"value": 62, "unit": "bpm"}
